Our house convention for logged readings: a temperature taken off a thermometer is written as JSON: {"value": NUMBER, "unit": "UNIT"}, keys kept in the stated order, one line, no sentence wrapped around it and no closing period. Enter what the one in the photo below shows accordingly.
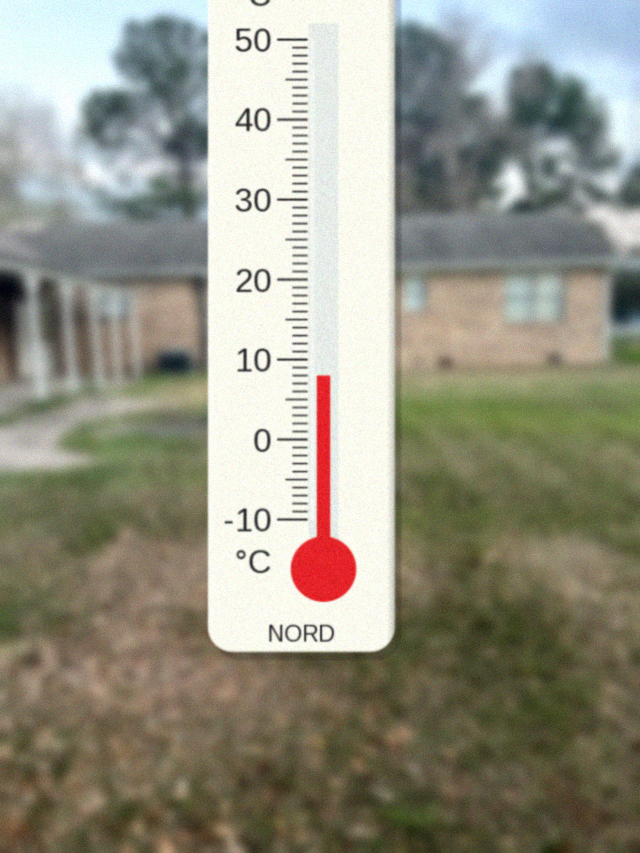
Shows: {"value": 8, "unit": "°C"}
